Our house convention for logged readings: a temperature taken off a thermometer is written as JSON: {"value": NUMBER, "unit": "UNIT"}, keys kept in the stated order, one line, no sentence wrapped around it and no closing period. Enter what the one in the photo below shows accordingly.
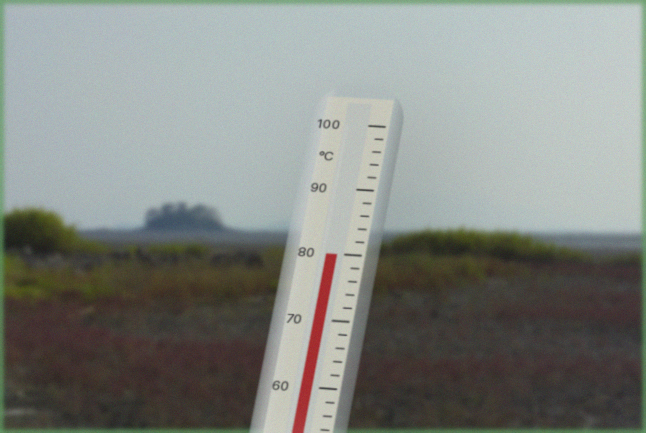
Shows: {"value": 80, "unit": "°C"}
